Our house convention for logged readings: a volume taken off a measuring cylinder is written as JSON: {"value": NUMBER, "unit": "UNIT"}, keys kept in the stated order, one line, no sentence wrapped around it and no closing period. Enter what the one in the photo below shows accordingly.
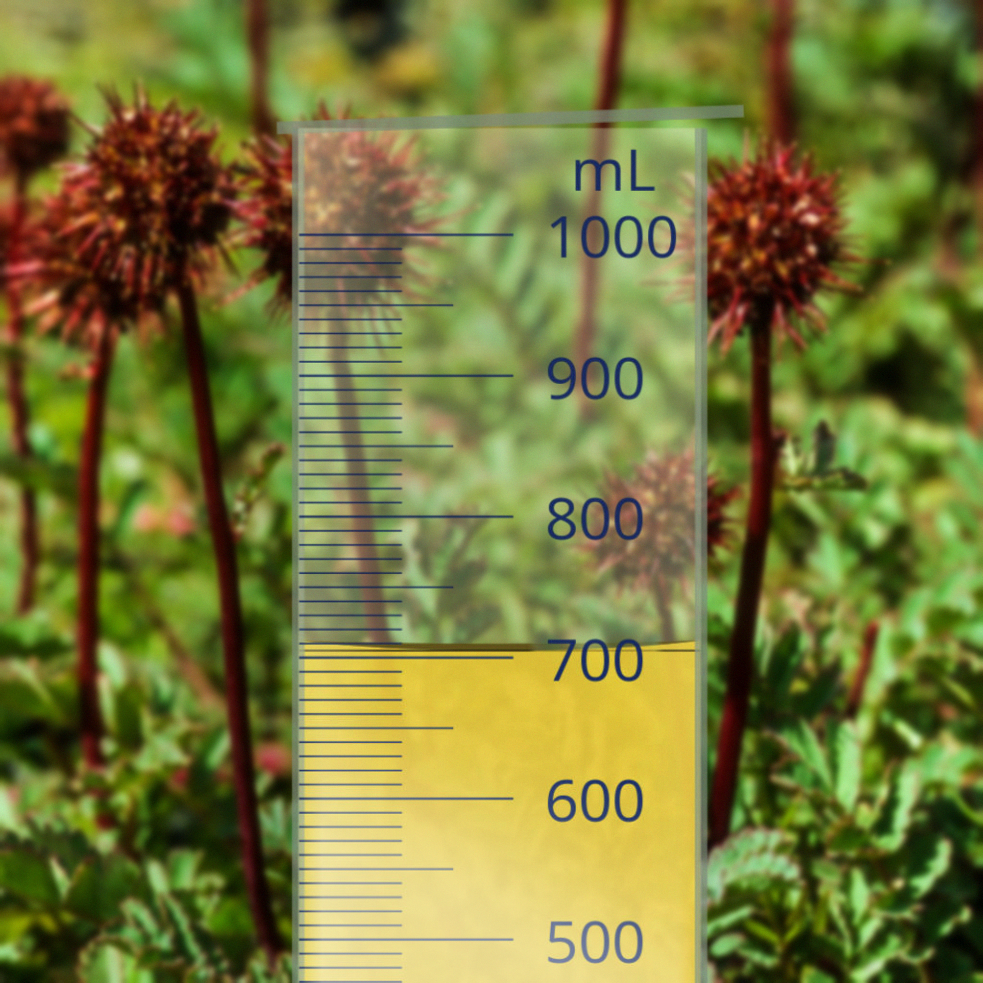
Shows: {"value": 705, "unit": "mL"}
